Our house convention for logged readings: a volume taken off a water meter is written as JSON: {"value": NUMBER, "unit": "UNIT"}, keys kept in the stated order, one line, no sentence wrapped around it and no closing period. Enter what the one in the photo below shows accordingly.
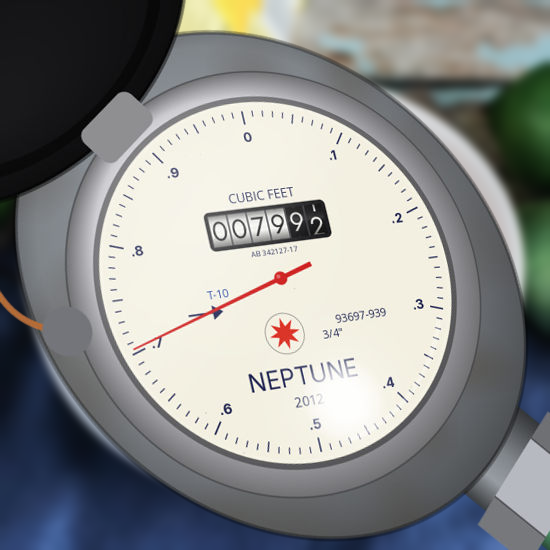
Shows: {"value": 7991.70, "unit": "ft³"}
